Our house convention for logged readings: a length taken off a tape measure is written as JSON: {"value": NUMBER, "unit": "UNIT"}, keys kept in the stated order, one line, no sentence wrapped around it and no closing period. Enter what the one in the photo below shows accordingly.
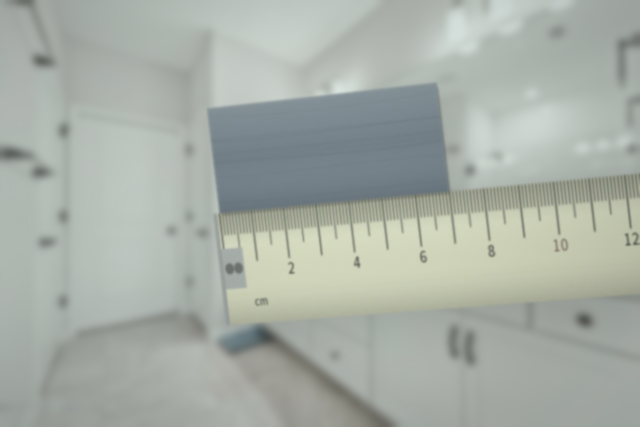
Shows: {"value": 7, "unit": "cm"}
